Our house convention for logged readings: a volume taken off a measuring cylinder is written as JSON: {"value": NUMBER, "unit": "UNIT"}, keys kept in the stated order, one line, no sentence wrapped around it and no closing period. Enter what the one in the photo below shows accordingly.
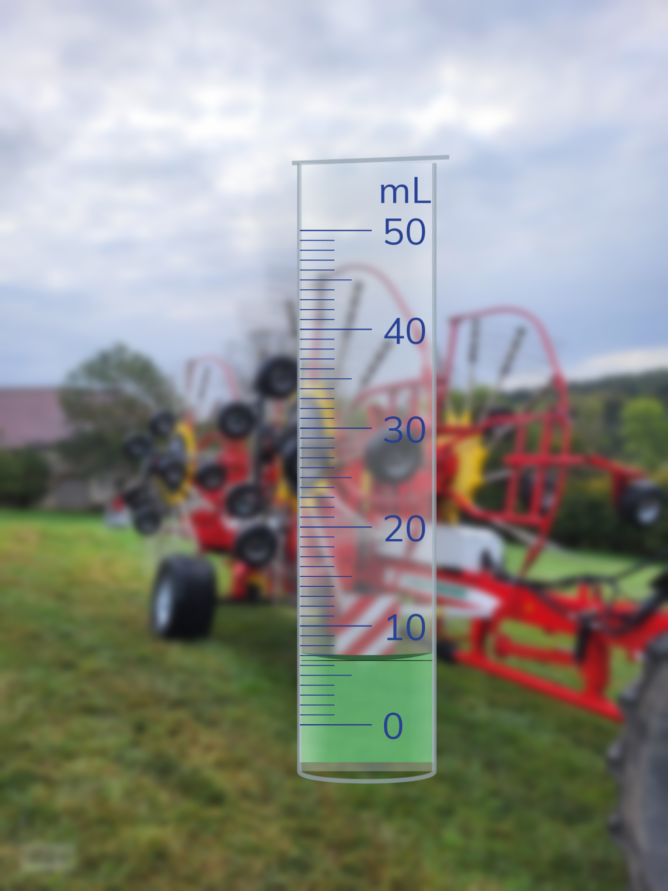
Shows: {"value": 6.5, "unit": "mL"}
